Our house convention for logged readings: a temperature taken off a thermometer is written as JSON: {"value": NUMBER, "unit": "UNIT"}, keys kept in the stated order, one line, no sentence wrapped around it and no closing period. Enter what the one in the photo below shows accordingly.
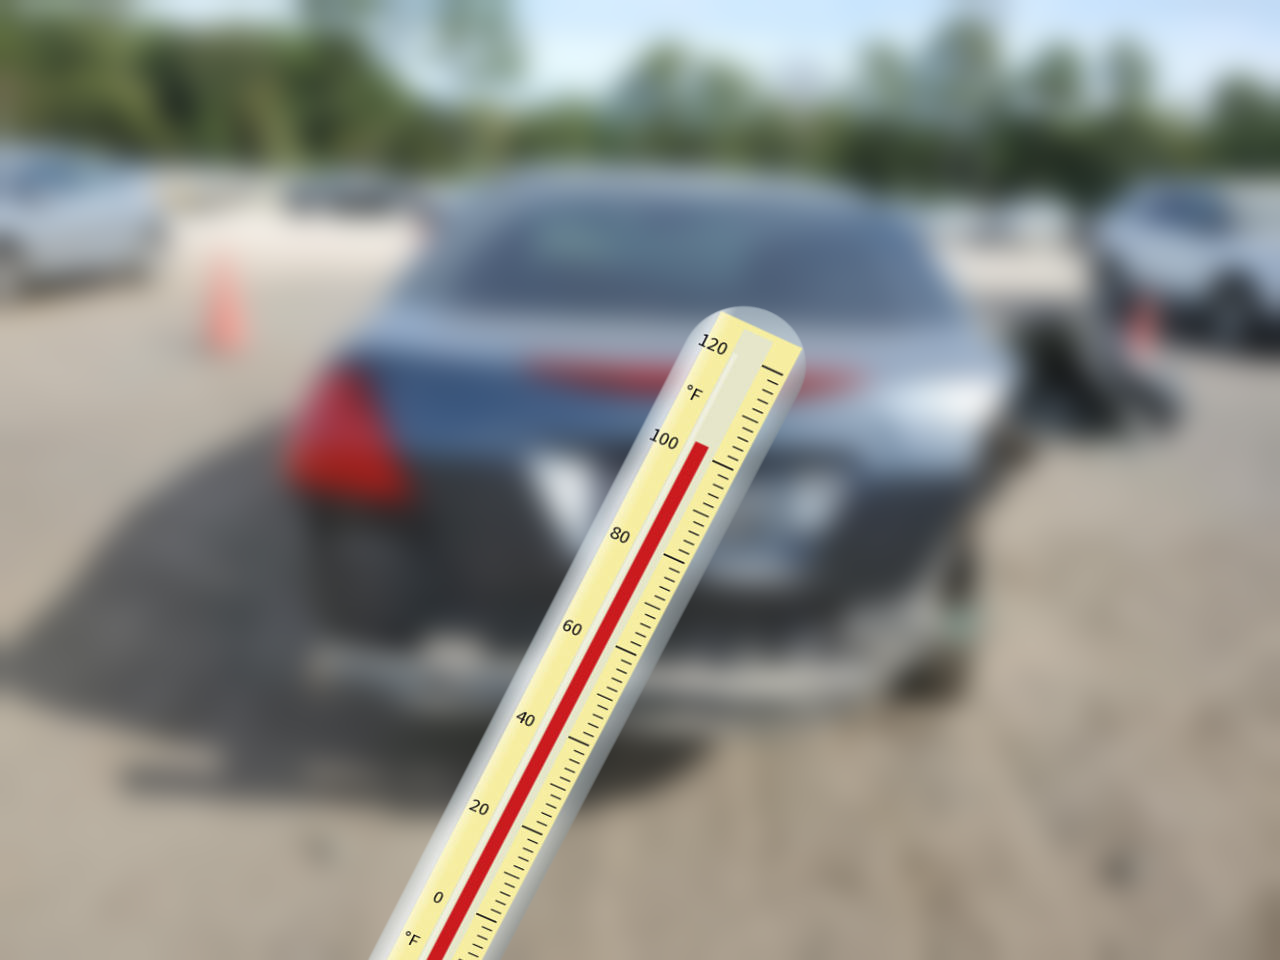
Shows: {"value": 102, "unit": "°F"}
